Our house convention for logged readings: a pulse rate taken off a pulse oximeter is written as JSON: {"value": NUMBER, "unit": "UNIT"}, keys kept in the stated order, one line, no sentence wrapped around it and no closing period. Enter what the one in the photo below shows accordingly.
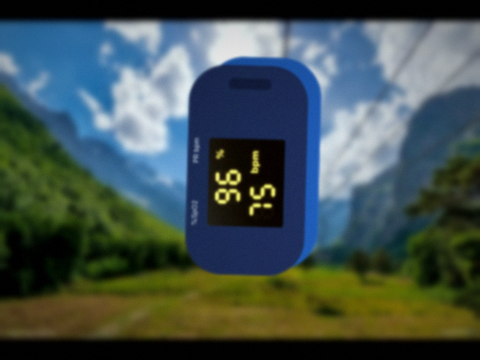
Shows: {"value": 75, "unit": "bpm"}
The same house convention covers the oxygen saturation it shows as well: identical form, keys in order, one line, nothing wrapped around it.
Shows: {"value": 96, "unit": "%"}
